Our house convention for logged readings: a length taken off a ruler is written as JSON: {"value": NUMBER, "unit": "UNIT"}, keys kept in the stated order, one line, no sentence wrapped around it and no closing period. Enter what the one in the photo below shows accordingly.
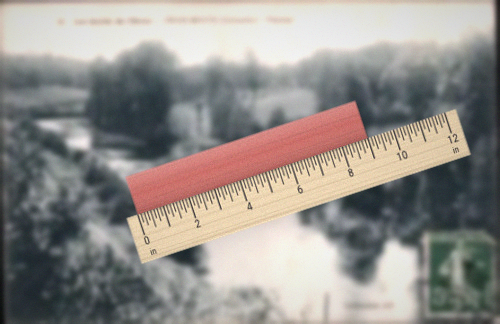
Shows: {"value": 9, "unit": "in"}
